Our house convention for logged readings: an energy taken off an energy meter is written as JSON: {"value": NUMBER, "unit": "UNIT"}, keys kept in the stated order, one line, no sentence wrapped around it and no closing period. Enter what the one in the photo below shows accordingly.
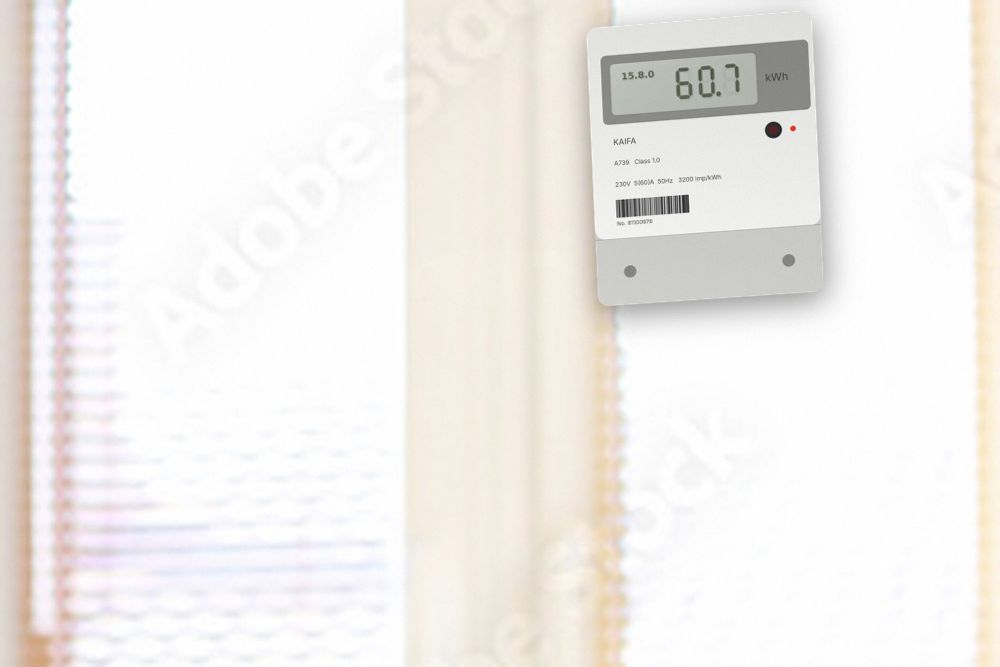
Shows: {"value": 60.7, "unit": "kWh"}
